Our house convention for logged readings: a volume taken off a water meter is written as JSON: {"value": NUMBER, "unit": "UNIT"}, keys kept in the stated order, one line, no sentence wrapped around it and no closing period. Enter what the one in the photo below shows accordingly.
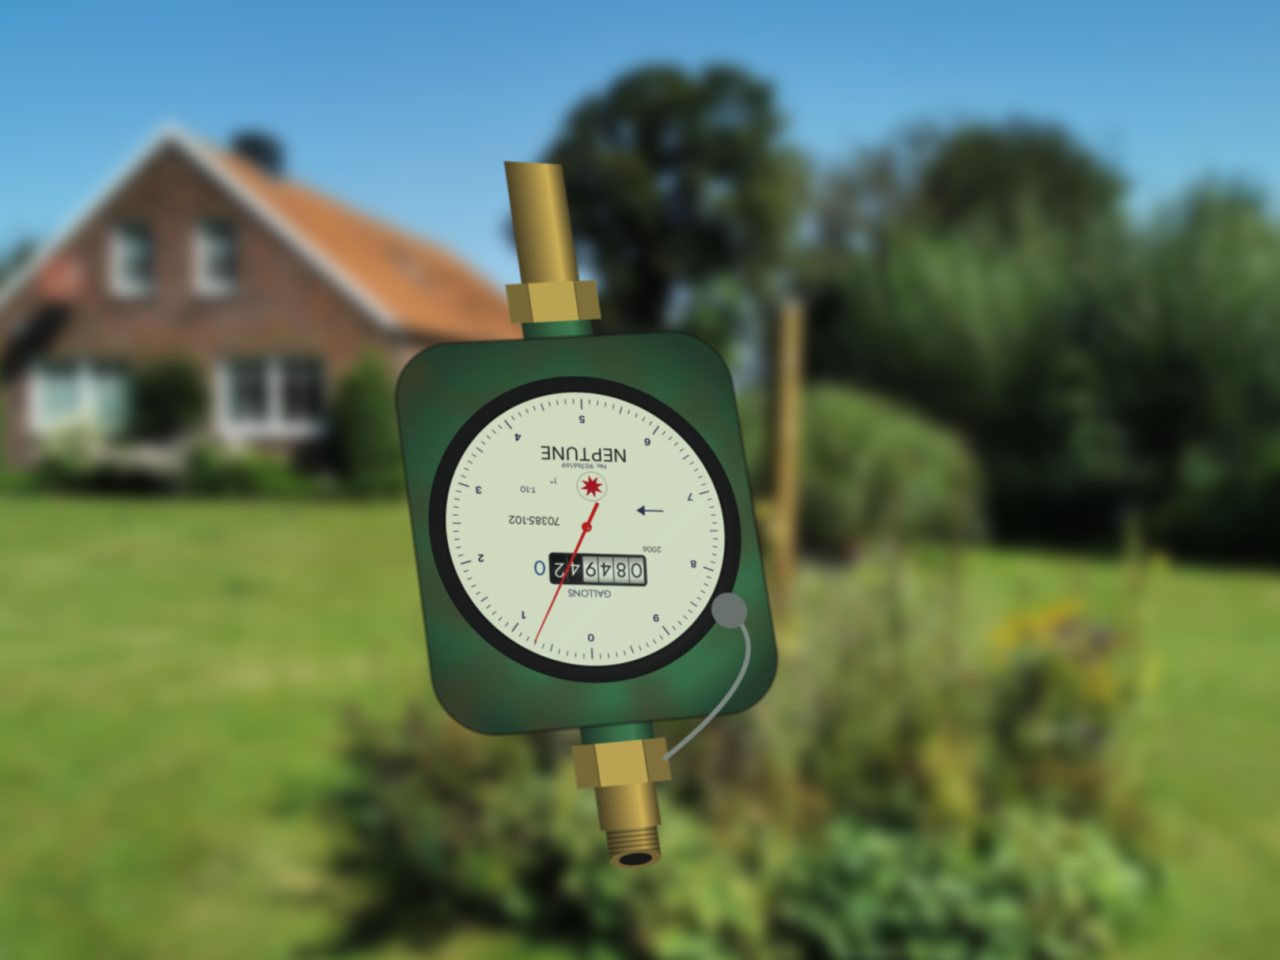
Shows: {"value": 849420.7, "unit": "gal"}
